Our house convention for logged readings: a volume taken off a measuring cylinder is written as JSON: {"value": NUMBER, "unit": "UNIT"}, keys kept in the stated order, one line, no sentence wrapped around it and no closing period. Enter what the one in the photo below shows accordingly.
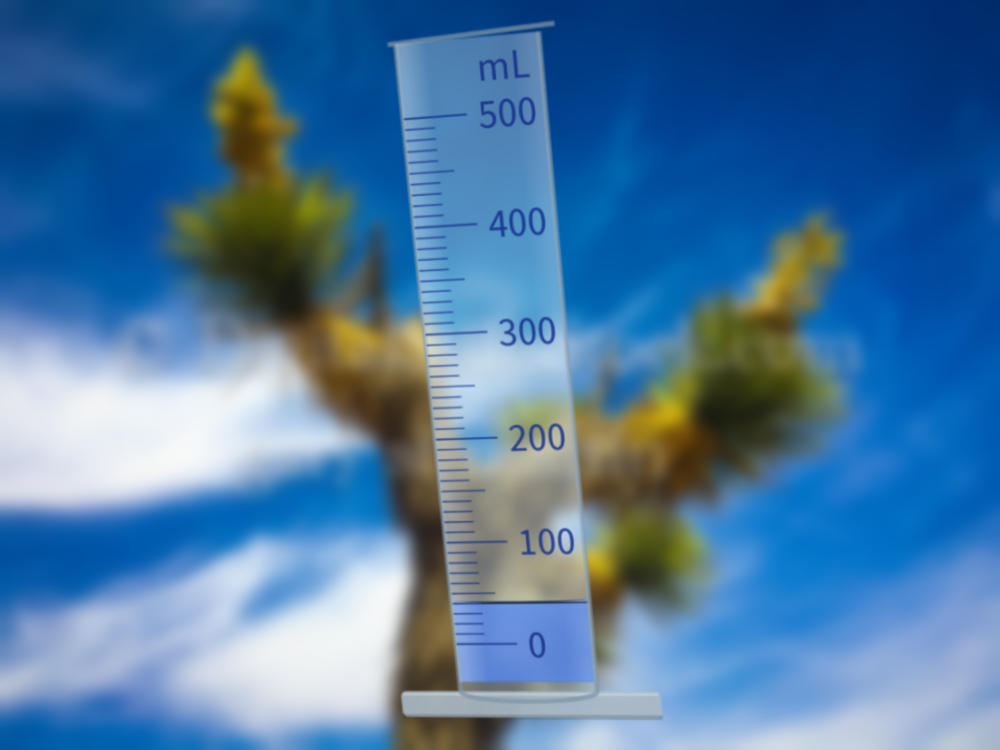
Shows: {"value": 40, "unit": "mL"}
